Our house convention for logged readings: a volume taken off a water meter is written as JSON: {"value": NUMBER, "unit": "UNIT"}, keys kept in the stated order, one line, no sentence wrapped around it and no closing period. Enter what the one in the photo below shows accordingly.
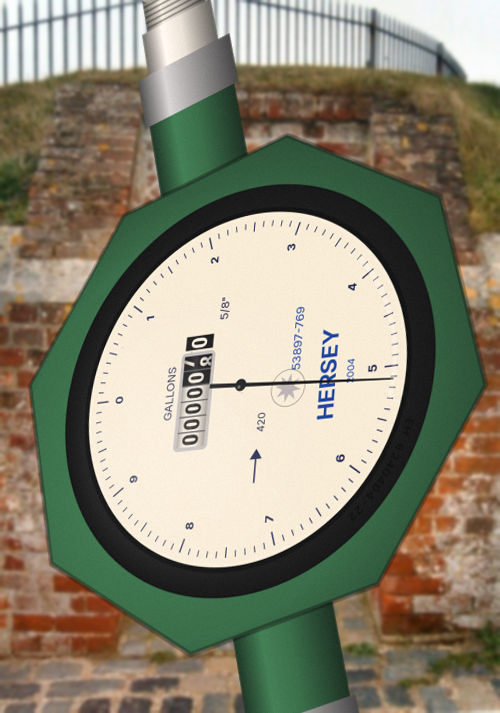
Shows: {"value": 75.1, "unit": "gal"}
